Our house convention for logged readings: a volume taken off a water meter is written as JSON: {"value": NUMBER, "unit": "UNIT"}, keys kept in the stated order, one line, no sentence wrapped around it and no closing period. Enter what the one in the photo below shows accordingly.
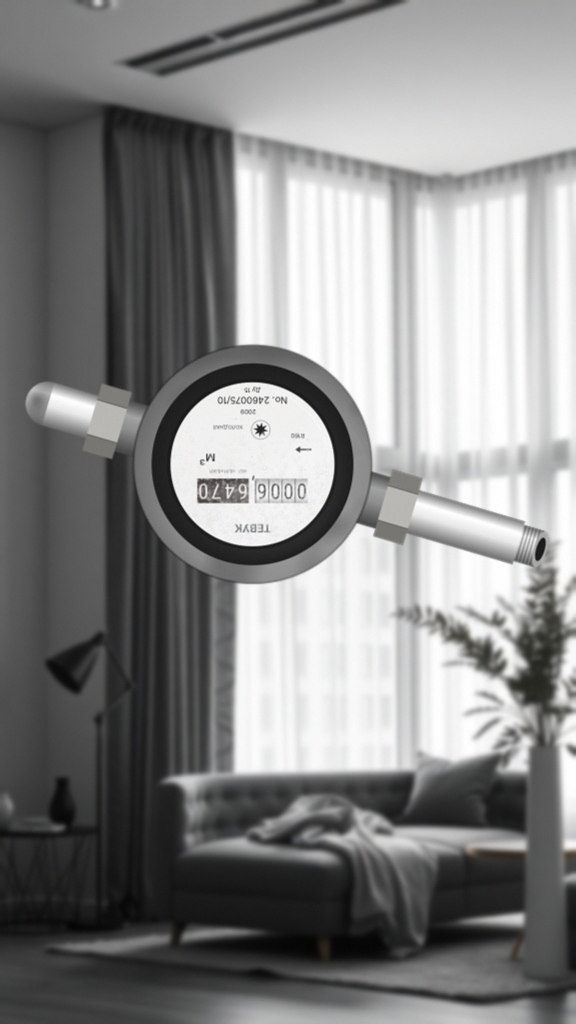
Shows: {"value": 6.6470, "unit": "m³"}
